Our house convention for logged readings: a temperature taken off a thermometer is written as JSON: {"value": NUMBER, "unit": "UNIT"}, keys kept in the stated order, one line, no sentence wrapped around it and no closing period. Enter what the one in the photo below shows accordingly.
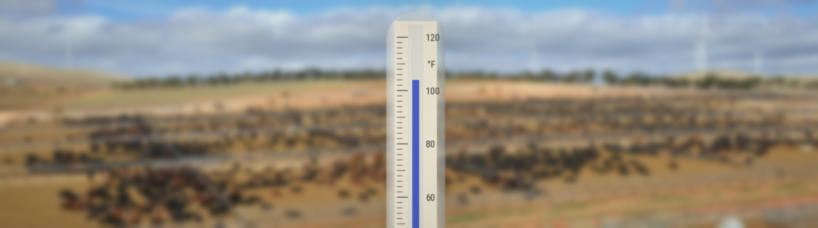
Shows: {"value": 104, "unit": "°F"}
